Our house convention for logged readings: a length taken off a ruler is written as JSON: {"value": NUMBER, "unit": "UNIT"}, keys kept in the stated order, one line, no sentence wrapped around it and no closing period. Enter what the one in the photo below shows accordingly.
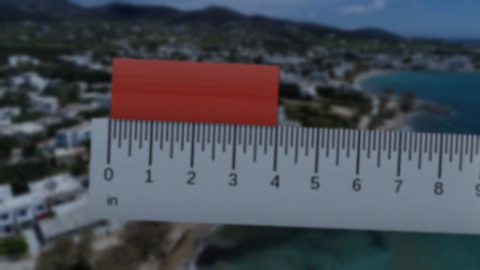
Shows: {"value": 4, "unit": "in"}
